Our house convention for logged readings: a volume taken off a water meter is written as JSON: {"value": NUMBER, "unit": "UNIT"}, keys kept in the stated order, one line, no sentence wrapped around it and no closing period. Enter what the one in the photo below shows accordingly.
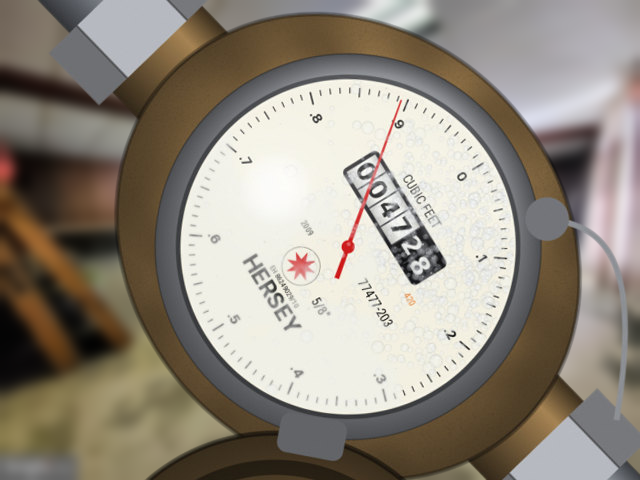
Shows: {"value": 4727.89, "unit": "ft³"}
